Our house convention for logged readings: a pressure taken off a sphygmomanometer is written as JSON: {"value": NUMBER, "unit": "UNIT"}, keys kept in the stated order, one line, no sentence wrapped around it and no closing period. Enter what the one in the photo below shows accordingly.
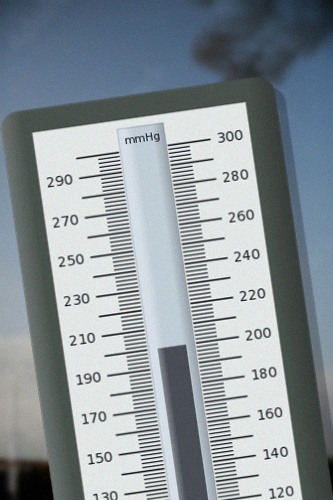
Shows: {"value": 200, "unit": "mmHg"}
